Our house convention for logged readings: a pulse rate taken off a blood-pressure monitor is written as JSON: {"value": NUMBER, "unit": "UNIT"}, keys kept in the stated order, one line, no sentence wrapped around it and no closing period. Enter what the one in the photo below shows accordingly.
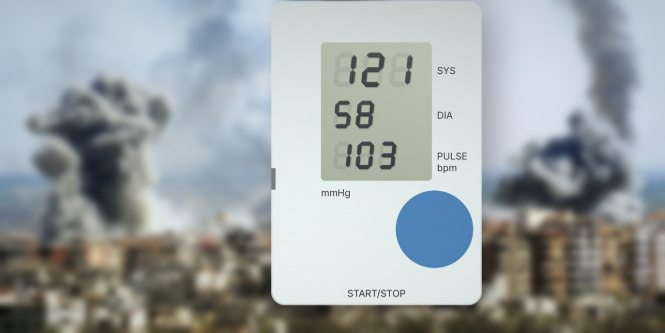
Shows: {"value": 103, "unit": "bpm"}
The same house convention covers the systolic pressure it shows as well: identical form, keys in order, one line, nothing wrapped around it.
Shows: {"value": 121, "unit": "mmHg"}
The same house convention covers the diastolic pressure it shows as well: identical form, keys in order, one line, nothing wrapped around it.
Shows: {"value": 58, "unit": "mmHg"}
